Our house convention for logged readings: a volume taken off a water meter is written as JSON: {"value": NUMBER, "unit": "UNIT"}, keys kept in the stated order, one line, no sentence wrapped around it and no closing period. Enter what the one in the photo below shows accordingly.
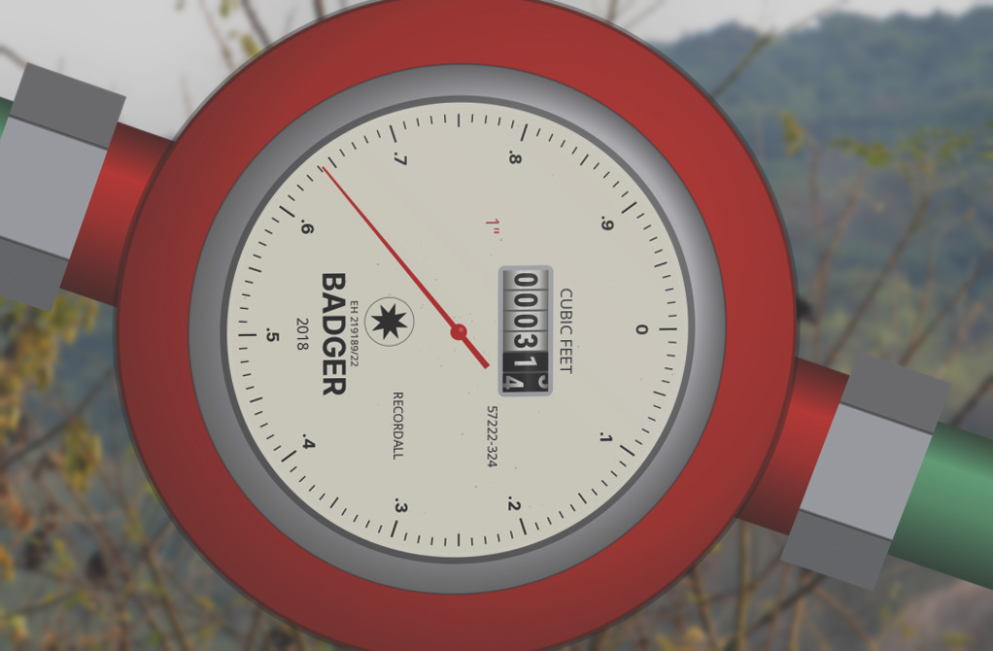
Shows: {"value": 313.64, "unit": "ft³"}
